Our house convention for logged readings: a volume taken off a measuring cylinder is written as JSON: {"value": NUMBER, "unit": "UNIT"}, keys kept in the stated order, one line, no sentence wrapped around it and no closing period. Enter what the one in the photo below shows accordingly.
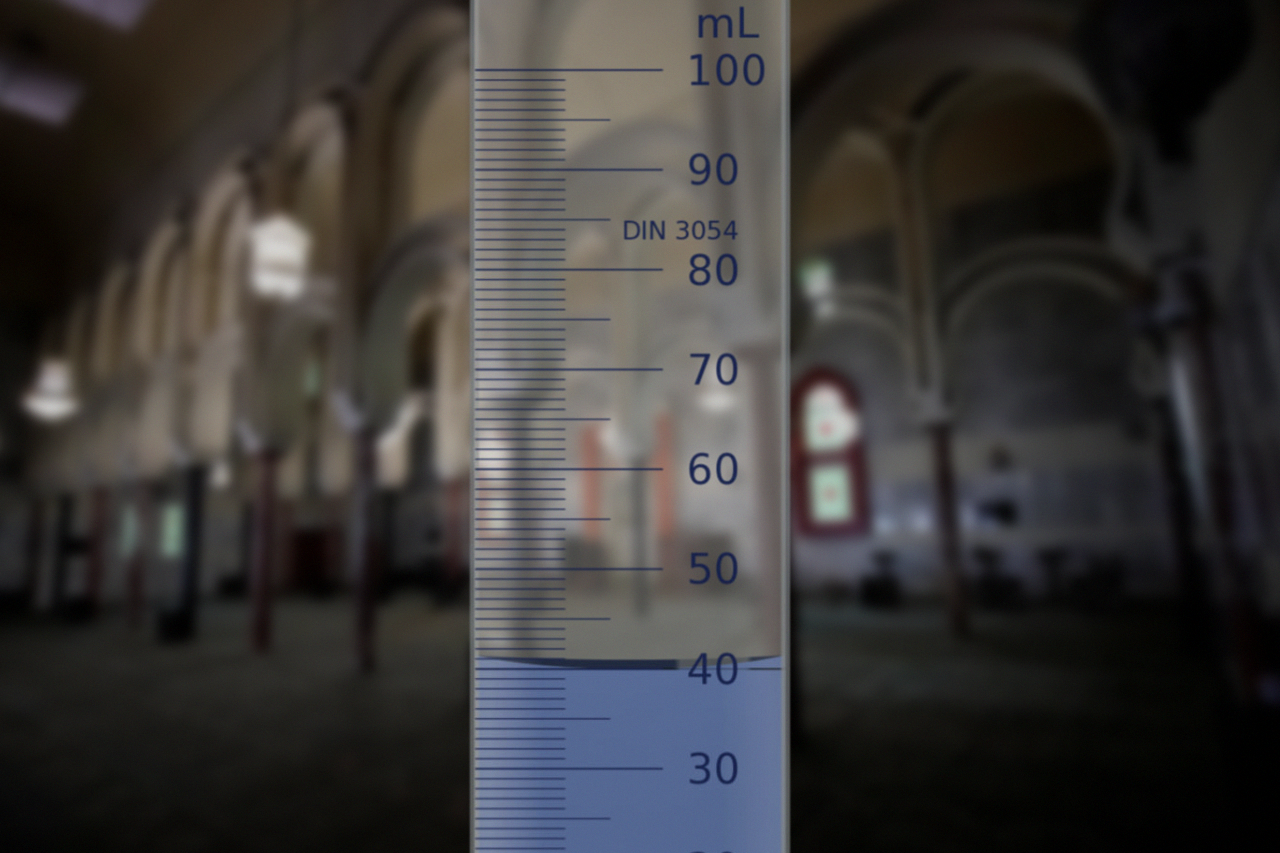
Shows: {"value": 40, "unit": "mL"}
